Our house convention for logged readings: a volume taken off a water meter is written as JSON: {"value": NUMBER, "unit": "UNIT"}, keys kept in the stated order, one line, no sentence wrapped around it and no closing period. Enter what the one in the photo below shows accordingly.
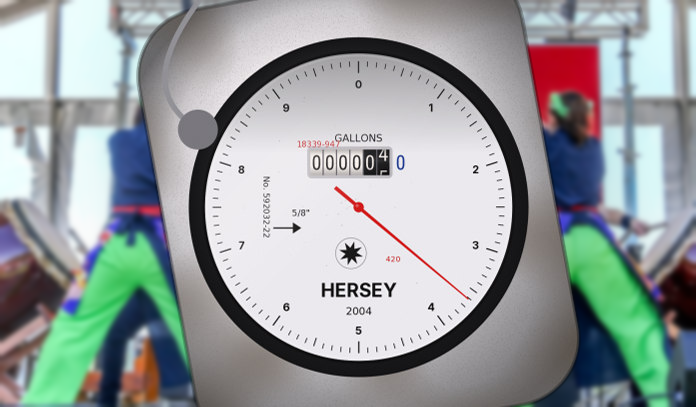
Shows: {"value": 43.6, "unit": "gal"}
